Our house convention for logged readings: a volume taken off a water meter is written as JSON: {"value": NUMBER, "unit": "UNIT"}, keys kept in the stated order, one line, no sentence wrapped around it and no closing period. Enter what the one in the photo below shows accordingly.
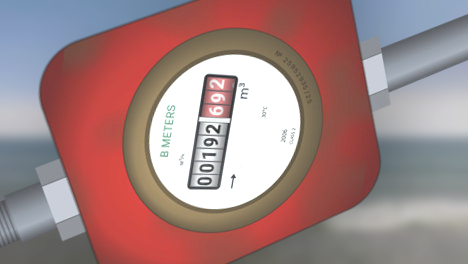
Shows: {"value": 192.692, "unit": "m³"}
